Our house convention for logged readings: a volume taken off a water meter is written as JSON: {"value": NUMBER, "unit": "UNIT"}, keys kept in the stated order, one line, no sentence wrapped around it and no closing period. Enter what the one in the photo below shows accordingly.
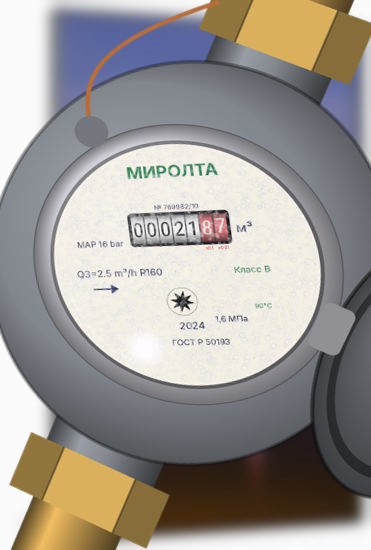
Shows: {"value": 21.87, "unit": "m³"}
